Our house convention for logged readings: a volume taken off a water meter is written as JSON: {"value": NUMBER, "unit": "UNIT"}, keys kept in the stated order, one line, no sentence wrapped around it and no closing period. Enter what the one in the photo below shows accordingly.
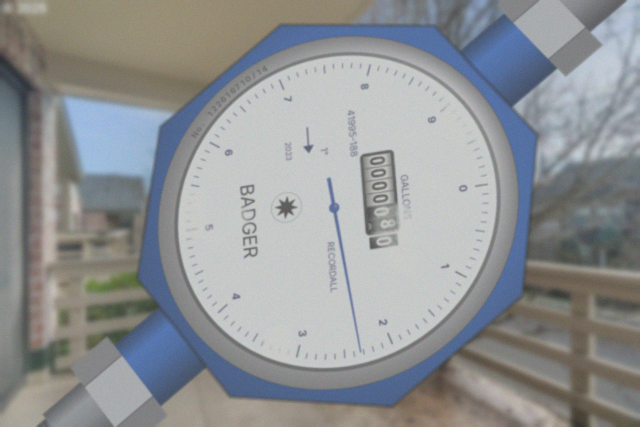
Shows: {"value": 82.3, "unit": "gal"}
